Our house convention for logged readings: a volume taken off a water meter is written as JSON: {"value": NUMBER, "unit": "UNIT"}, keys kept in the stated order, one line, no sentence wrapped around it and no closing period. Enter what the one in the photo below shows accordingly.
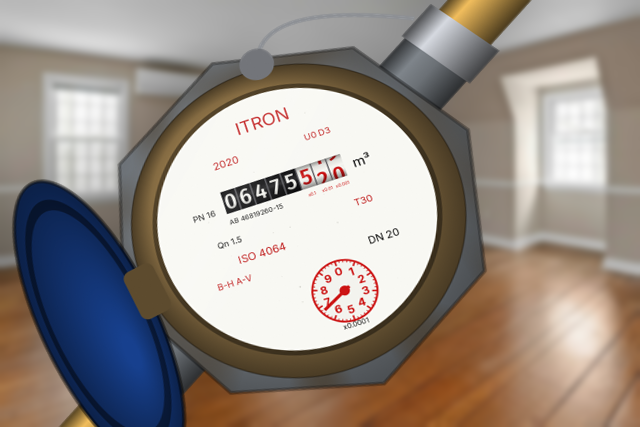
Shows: {"value": 6475.5196, "unit": "m³"}
